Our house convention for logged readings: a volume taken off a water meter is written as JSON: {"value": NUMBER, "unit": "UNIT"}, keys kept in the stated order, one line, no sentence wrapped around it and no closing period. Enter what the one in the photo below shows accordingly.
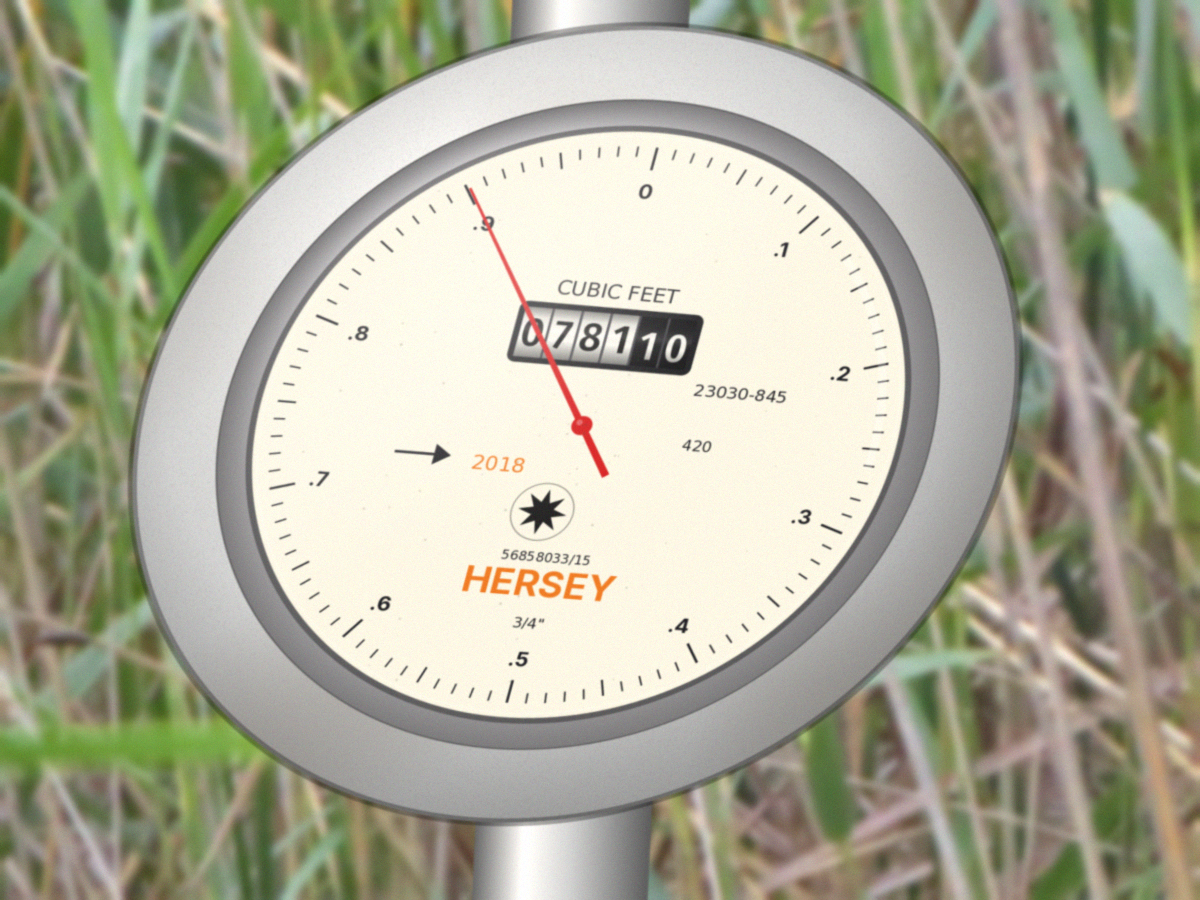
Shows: {"value": 78109.90, "unit": "ft³"}
